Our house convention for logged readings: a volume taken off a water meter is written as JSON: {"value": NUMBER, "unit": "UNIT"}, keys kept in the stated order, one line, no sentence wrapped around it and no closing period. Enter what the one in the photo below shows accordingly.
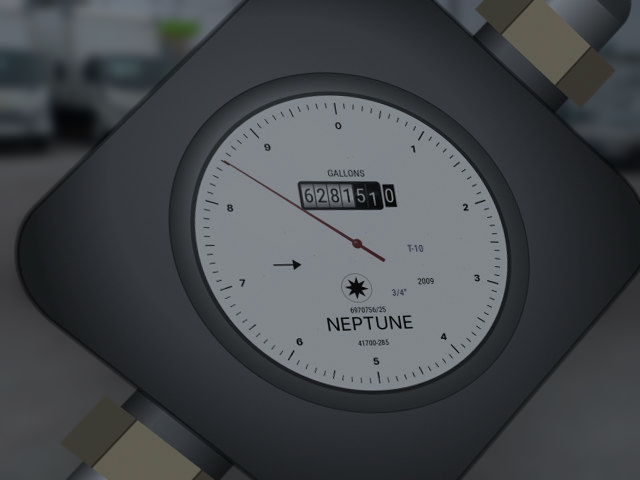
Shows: {"value": 6281508.5, "unit": "gal"}
